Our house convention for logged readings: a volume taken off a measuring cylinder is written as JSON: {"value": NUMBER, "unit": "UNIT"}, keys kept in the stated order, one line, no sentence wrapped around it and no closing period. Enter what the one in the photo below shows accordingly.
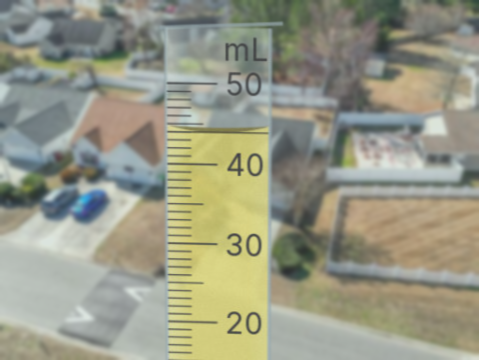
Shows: {"value": 44, "unit": "mL"}
